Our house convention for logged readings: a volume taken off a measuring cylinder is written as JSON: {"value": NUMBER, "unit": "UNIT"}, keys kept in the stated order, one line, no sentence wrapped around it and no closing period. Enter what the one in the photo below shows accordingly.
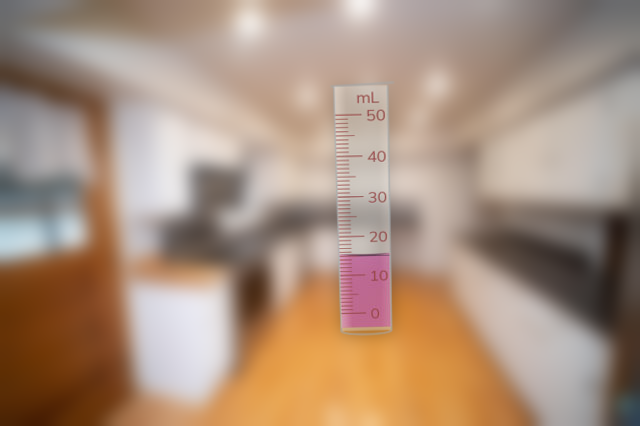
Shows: {"value": 15, "unit": "mL"}
